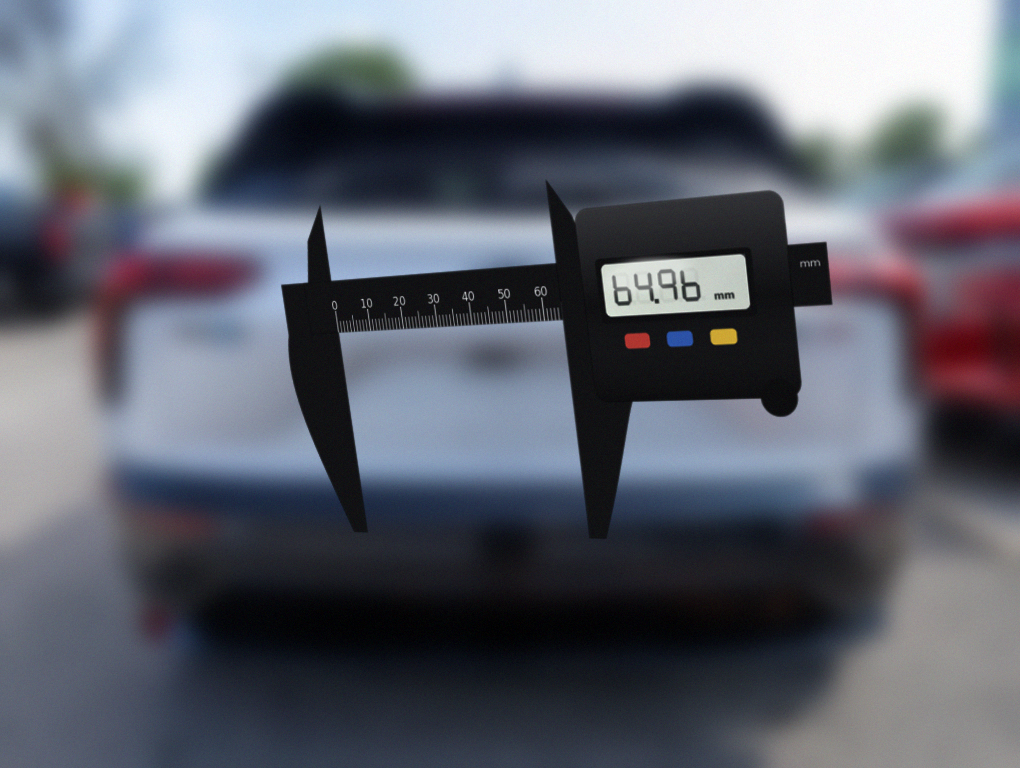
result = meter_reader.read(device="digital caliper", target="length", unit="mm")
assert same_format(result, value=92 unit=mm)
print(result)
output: value=64.96 unit=mm
